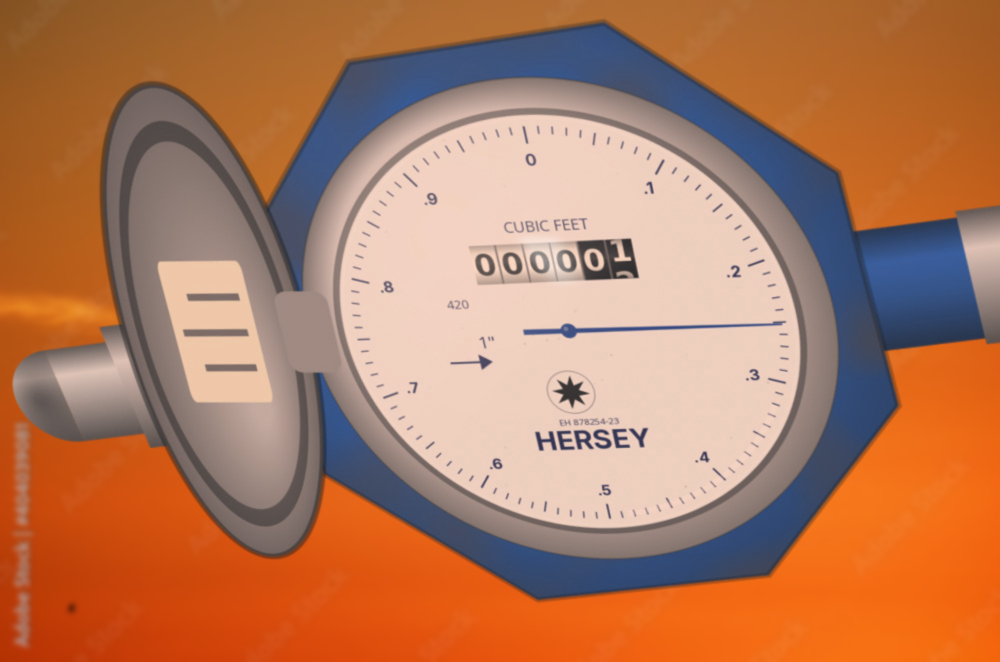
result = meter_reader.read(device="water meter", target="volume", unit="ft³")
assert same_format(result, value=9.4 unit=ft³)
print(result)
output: value=1.25 unit=ft³
